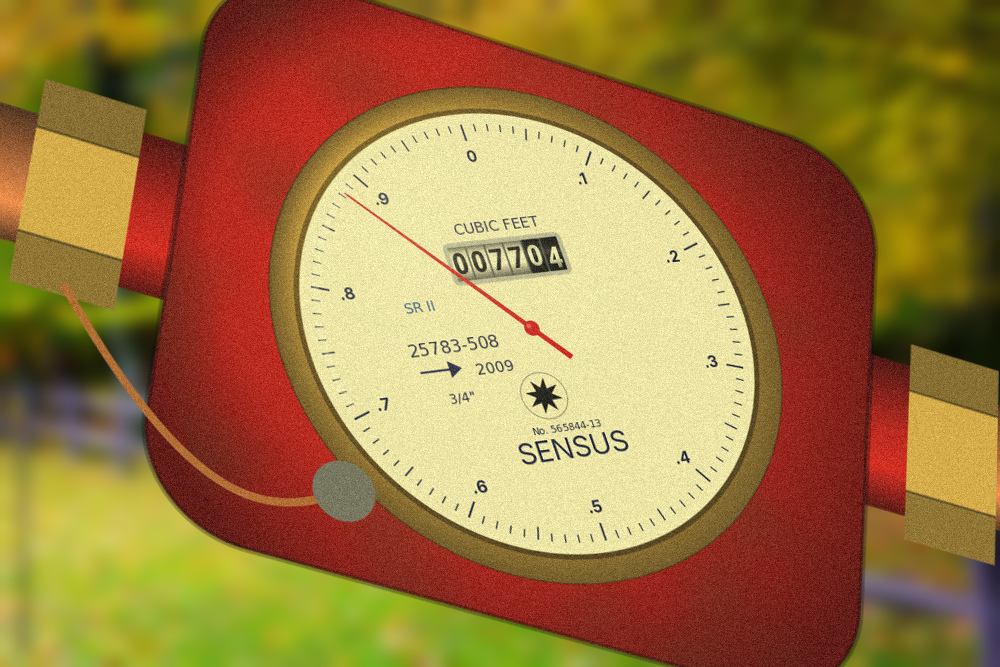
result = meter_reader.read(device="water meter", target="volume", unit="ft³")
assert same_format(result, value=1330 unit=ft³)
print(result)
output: value=7703.88 unit=ft³
